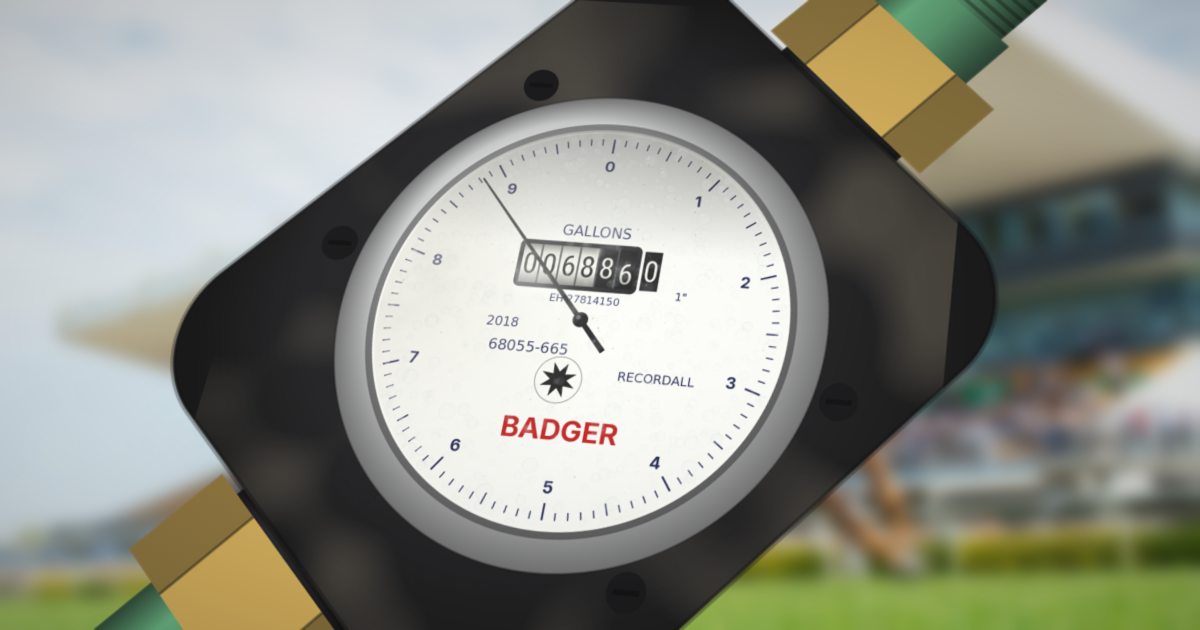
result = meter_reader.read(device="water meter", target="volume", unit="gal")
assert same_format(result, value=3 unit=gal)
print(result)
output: value=68858.8 unit=gal
